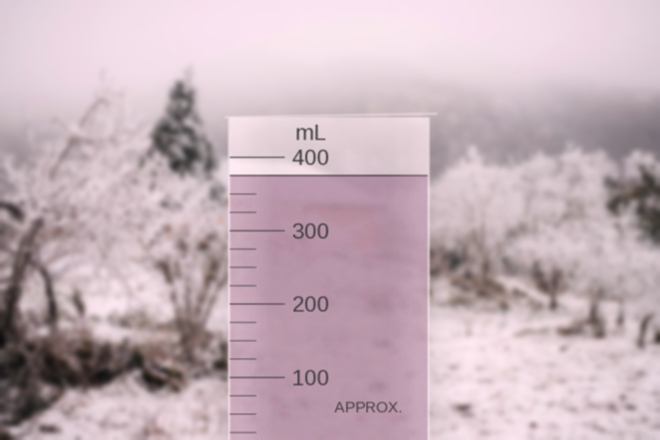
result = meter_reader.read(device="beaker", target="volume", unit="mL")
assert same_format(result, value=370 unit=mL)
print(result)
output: value=375 unit=mL
